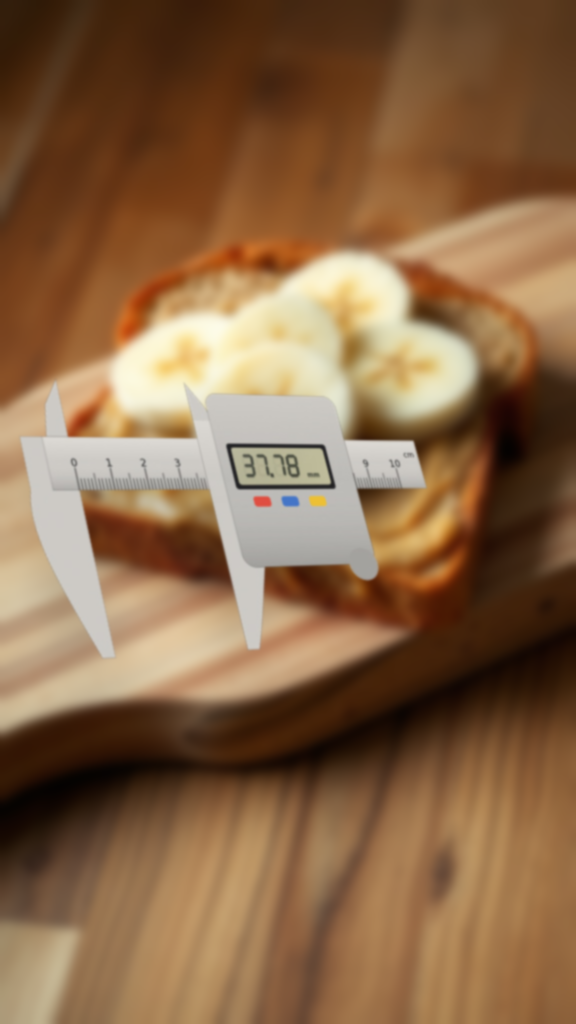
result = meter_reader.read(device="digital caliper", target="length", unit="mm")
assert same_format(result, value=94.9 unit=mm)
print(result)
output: value=37.78 unit=mm
